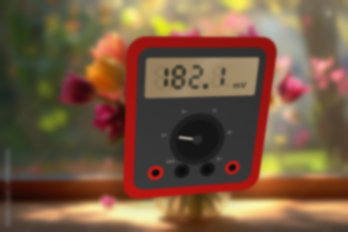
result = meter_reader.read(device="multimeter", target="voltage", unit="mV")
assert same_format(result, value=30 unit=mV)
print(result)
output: value=182.1 unit=mV
